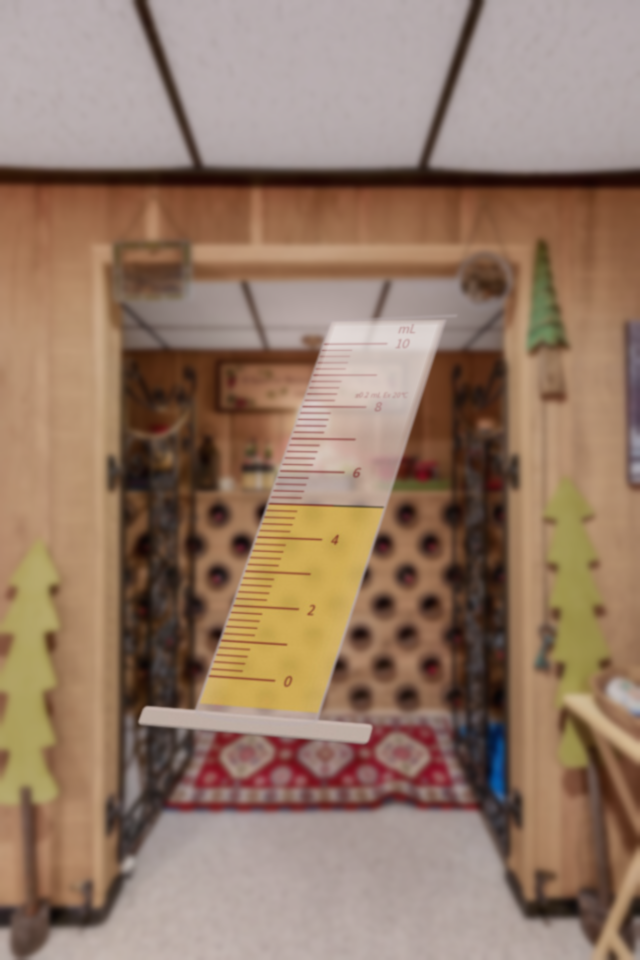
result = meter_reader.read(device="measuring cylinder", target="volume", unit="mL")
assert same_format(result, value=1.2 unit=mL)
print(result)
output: value=5 unit=mL
